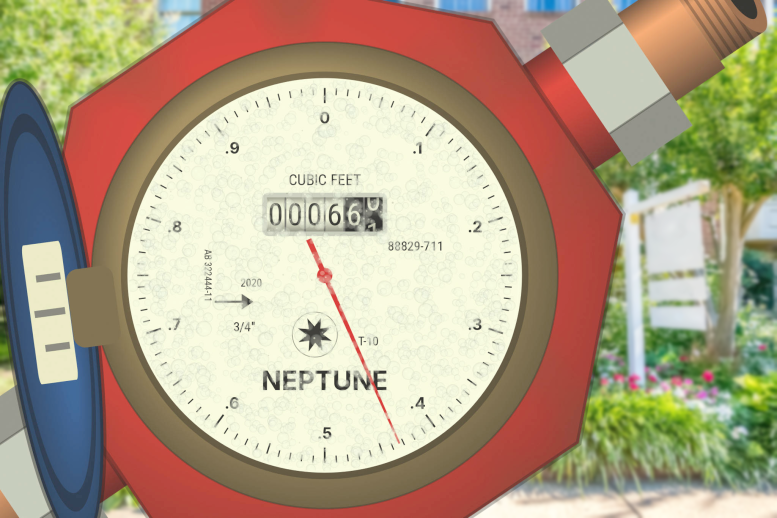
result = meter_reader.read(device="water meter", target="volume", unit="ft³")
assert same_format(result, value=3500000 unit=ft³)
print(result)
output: value=660.43 unit=ft³
